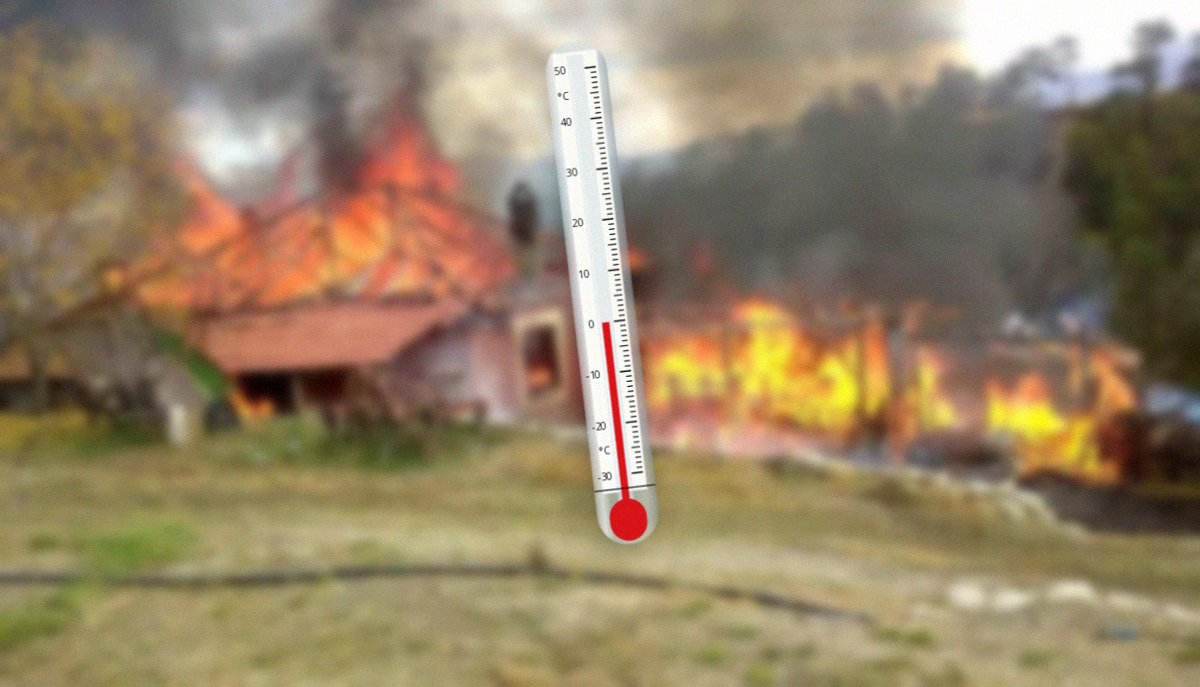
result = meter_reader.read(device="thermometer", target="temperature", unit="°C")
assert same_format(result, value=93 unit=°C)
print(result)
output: value=0 unit=°C
